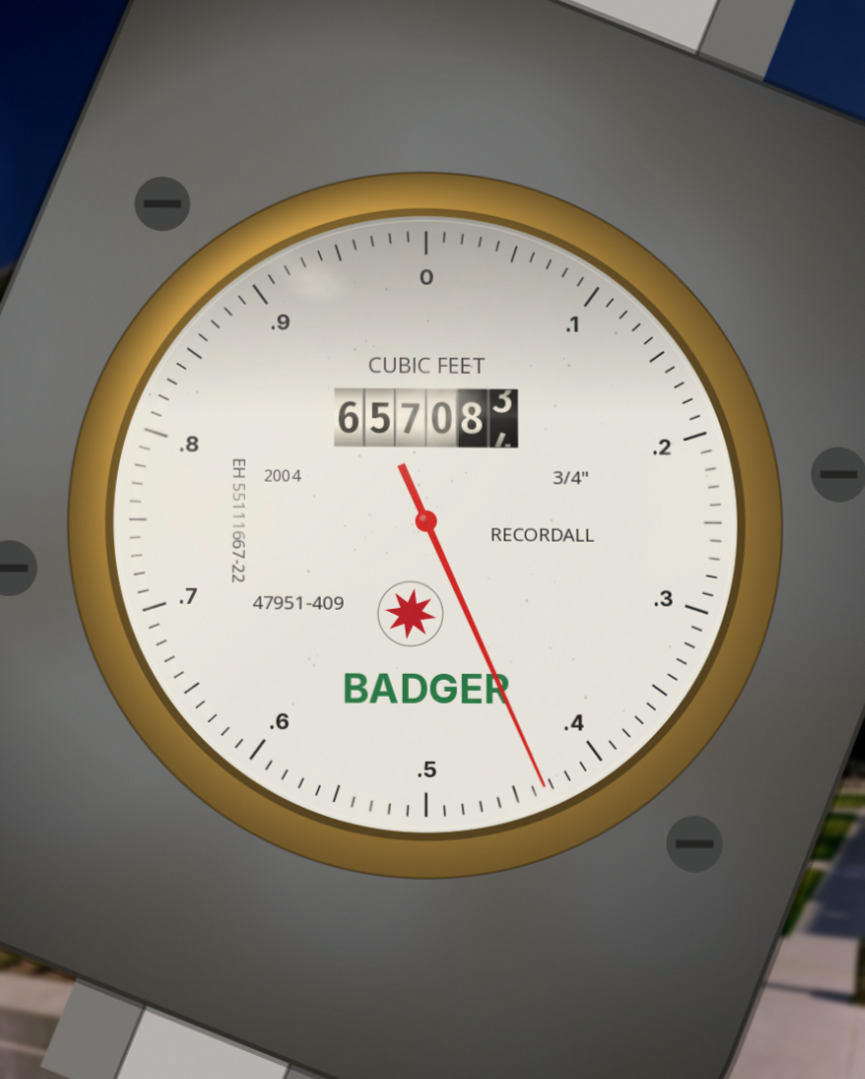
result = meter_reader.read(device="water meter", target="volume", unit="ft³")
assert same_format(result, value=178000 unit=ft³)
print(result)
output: value=657083.43 unit=ft³
